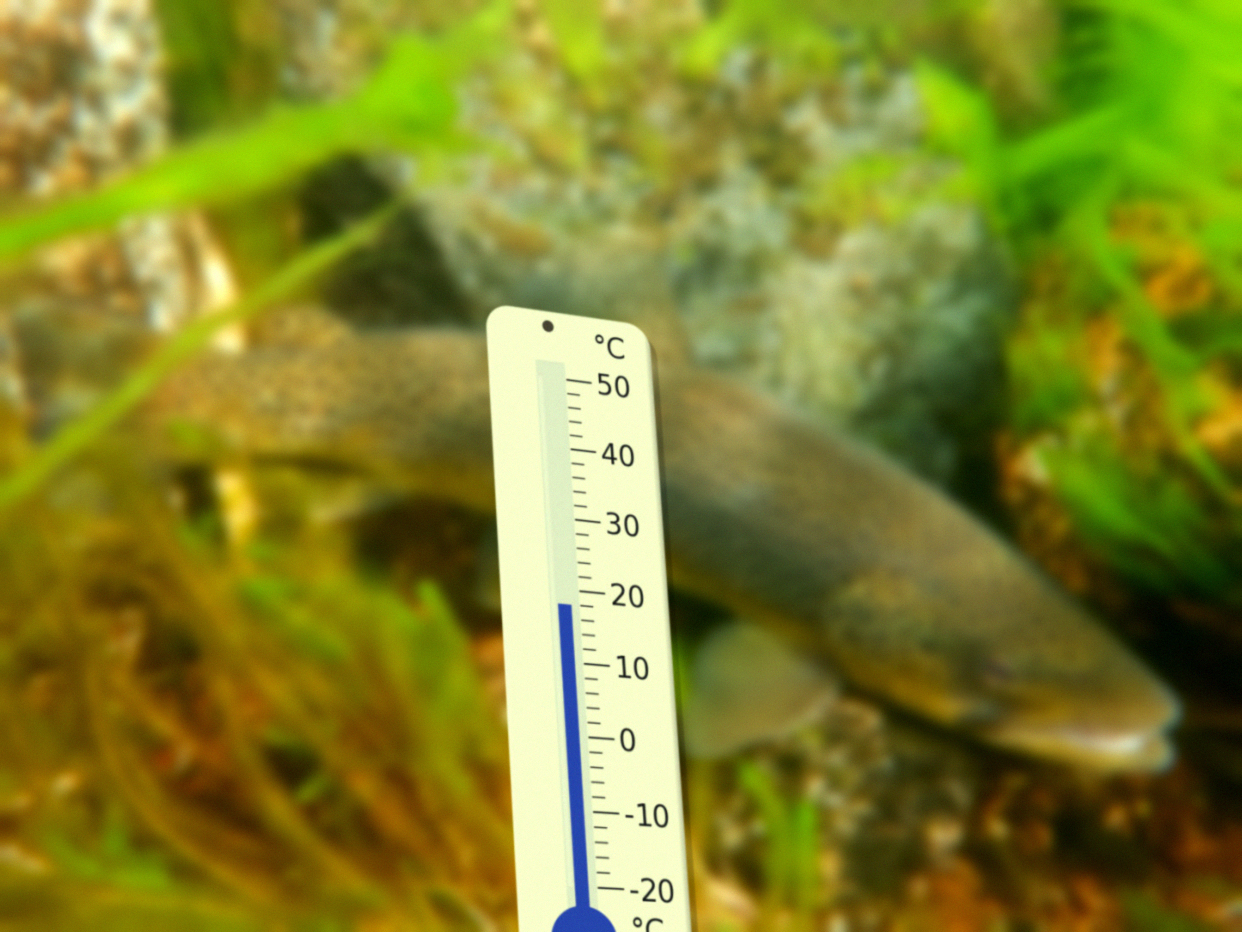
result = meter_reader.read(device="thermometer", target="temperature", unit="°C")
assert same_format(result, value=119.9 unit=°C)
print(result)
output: value=18 unit=°C
